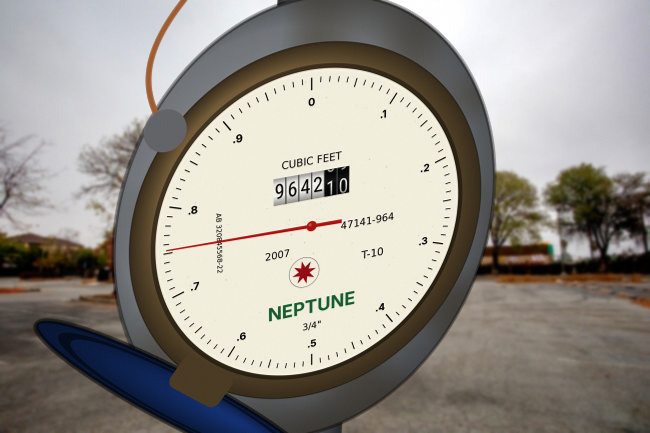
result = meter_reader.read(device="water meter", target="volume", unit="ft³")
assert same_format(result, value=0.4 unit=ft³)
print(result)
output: value=964209.75 unit=ft³
